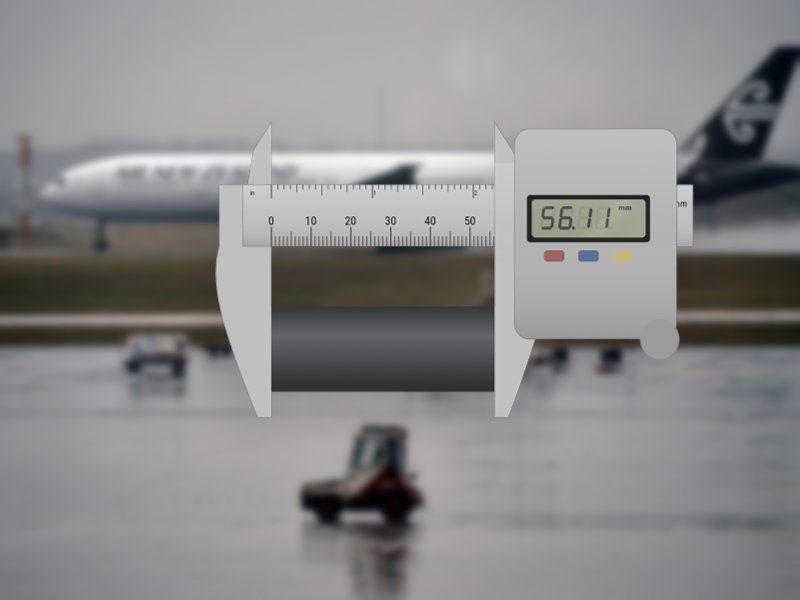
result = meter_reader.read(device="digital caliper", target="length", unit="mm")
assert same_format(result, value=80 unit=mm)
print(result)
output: value=56.11 unit=mm
